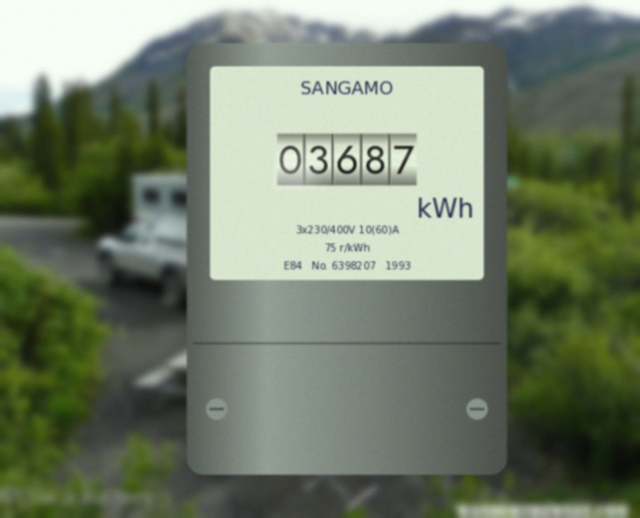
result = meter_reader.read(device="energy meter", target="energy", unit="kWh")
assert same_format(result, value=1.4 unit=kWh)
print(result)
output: value=3687 unit=kWh
